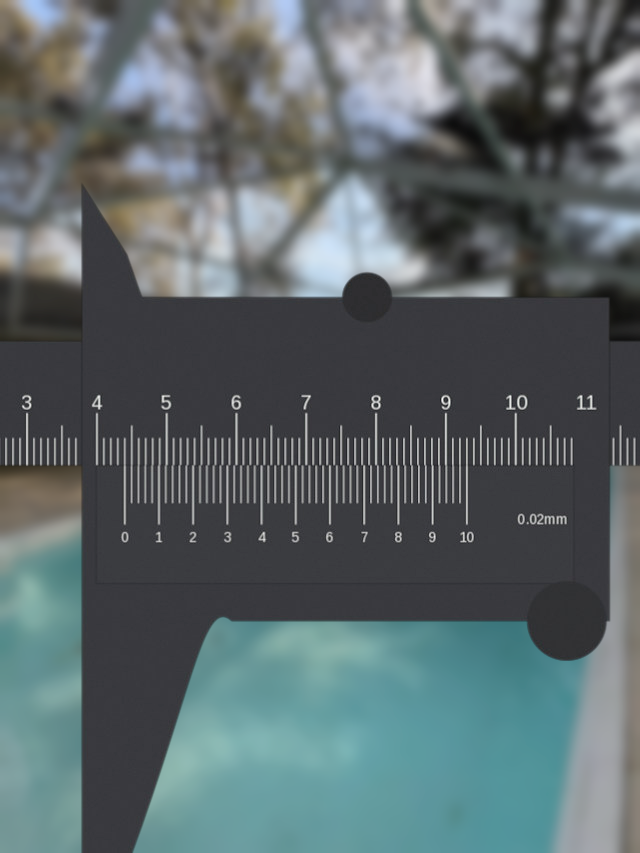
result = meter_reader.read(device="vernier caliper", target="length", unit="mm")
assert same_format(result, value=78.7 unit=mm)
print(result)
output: value=44.0 unit=mm
